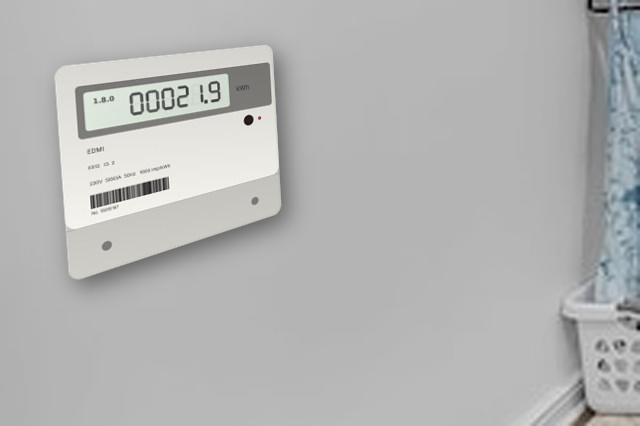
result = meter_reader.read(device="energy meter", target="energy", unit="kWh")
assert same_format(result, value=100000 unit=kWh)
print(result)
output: value=21.9 unit=kWh
